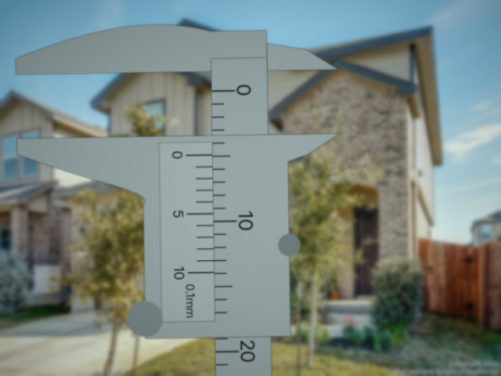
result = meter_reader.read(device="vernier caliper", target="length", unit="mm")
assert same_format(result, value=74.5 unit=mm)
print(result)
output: value=4.9 unit=mm
